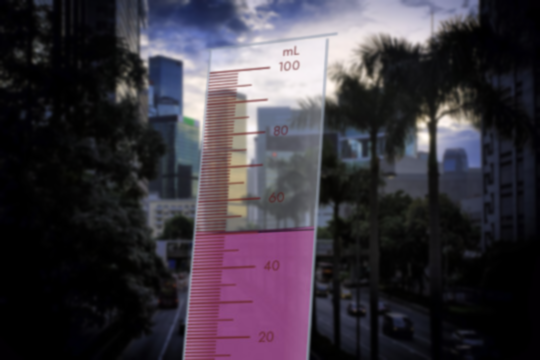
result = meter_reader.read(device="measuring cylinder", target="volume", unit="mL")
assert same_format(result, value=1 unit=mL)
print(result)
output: value=50 unit=mL
